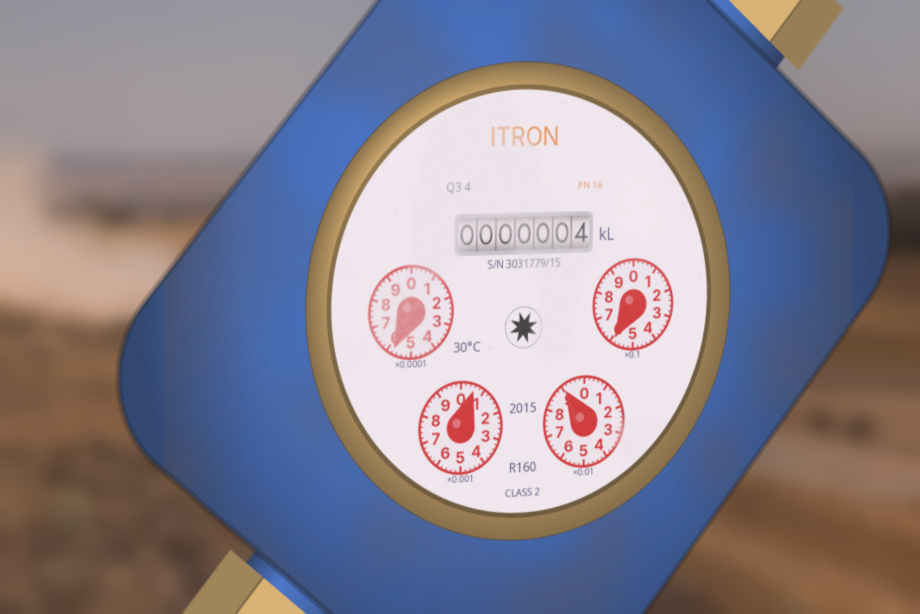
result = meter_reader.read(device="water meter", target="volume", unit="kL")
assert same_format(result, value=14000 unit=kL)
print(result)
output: value=4.5905 unit=kL
